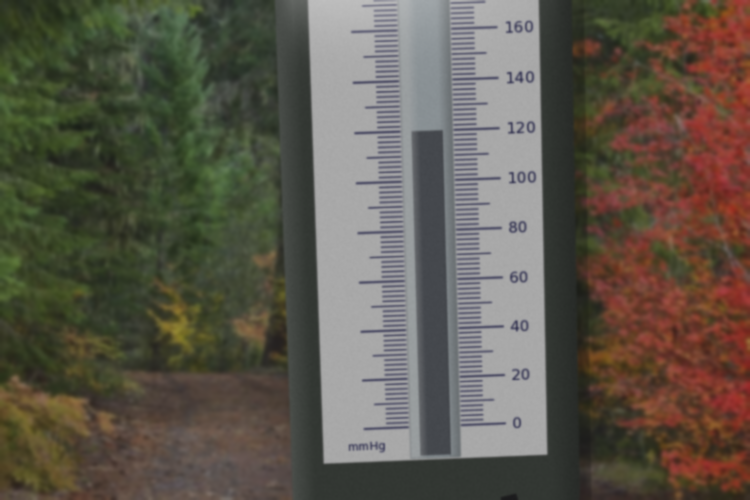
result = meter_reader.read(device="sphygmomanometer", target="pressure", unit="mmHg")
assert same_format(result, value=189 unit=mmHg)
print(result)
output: value=120 unit=mmHg
